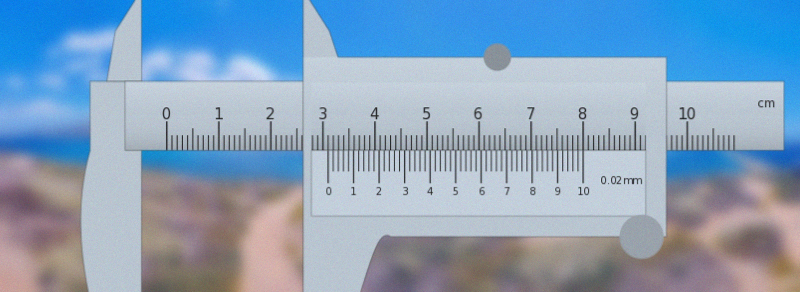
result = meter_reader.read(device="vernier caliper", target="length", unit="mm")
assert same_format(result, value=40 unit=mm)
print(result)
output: value=31.0 unit=mm
